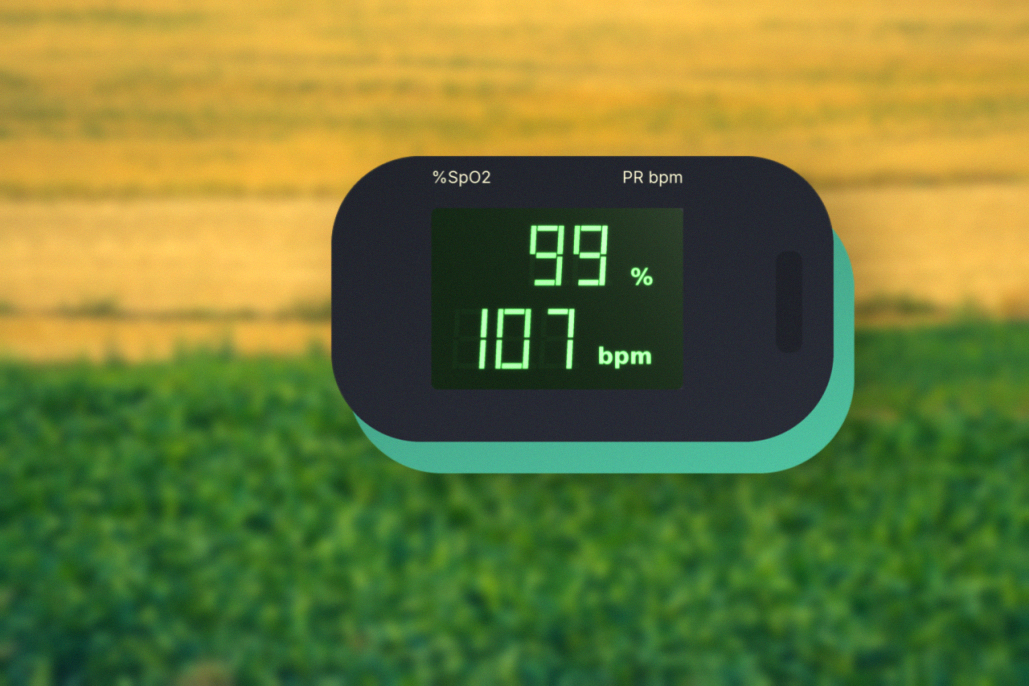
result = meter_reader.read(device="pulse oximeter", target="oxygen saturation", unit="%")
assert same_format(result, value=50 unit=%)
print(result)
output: value=99 unit=%
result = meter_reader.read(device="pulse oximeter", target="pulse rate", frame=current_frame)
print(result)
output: value=107 unit=bpm
